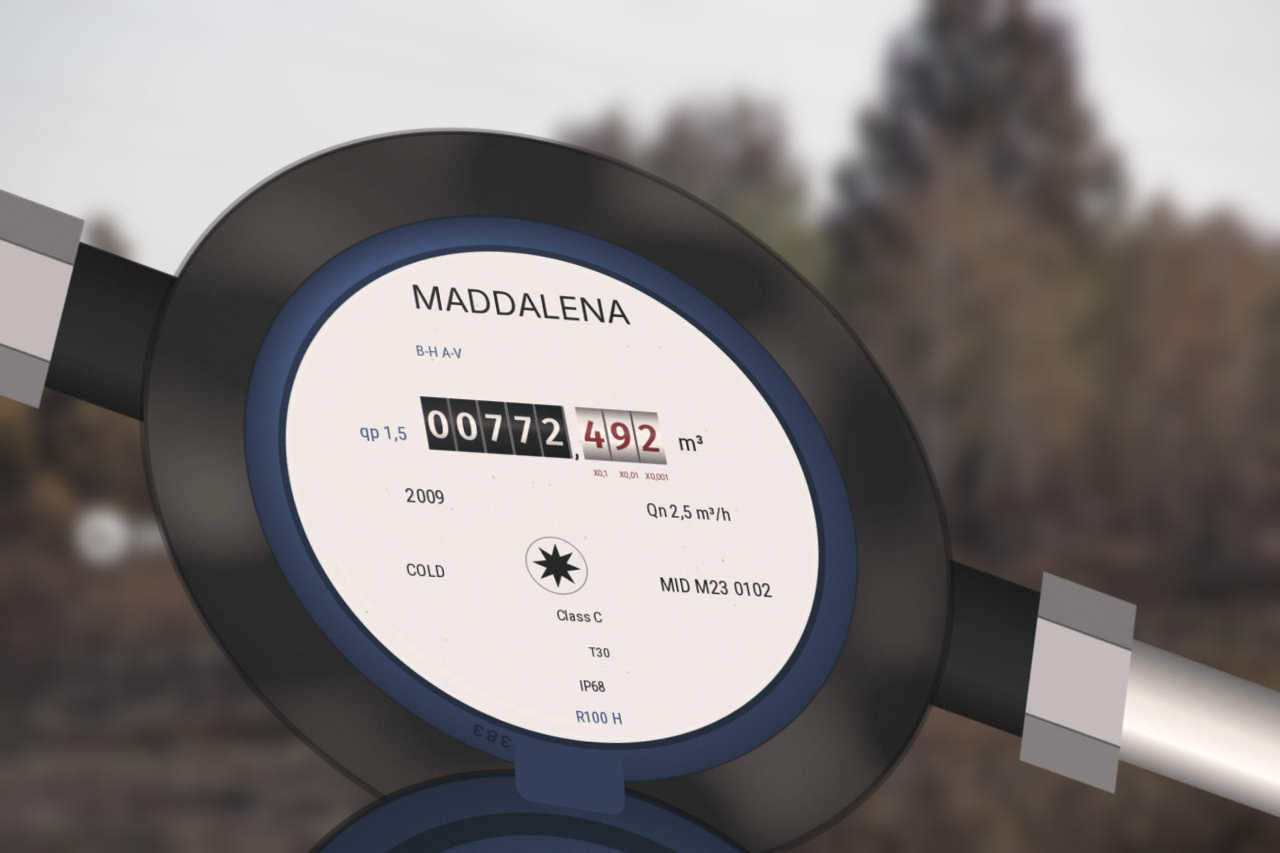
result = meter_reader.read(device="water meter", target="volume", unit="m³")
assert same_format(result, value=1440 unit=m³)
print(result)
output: value=772.492 unit=m³
